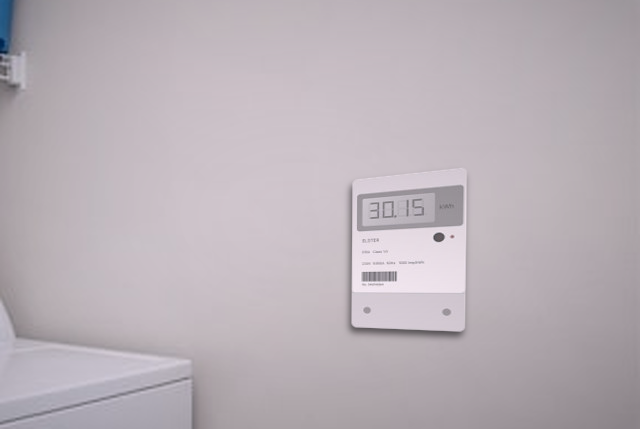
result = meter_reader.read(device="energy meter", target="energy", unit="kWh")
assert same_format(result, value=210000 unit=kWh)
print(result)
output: value=30.15 unit=kWh
